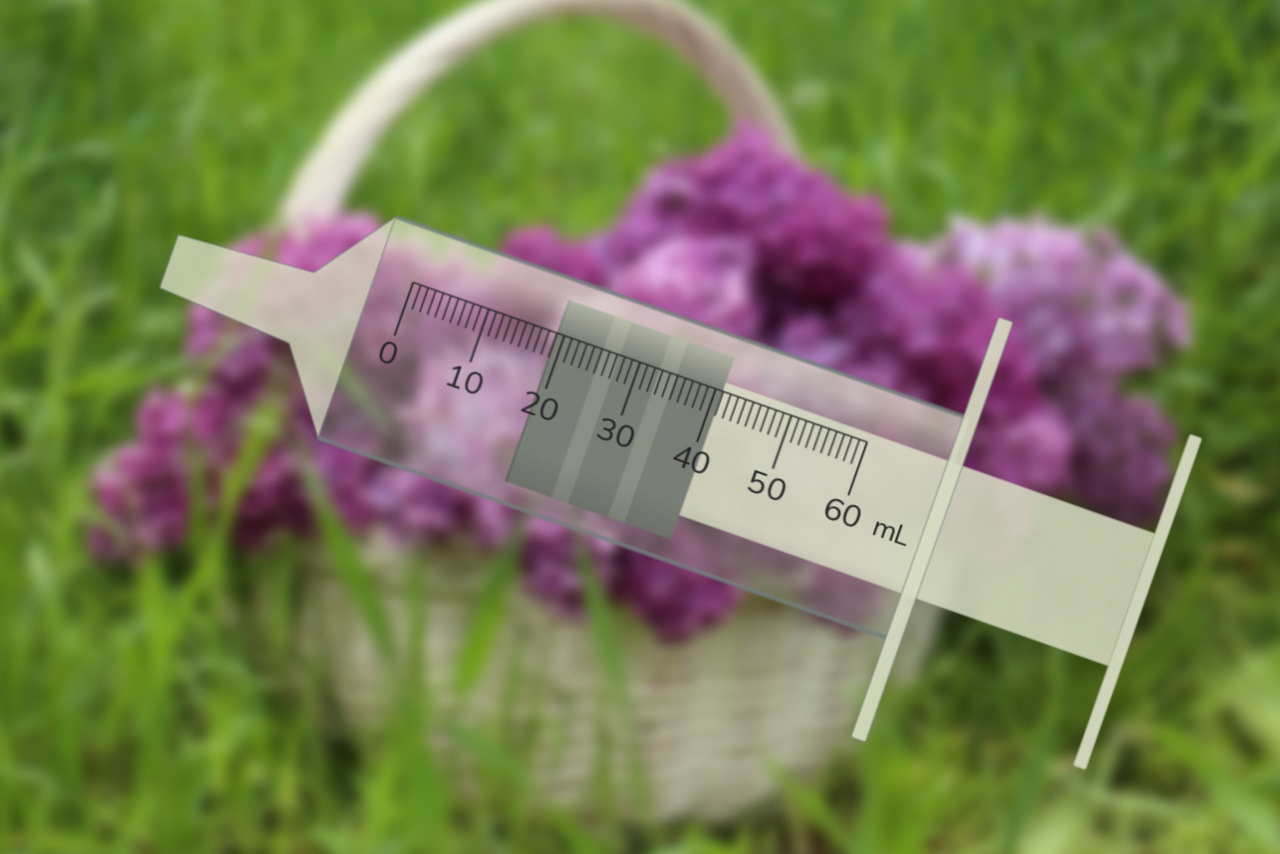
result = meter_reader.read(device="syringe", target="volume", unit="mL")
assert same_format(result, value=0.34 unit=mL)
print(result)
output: value=19 unit=mL
